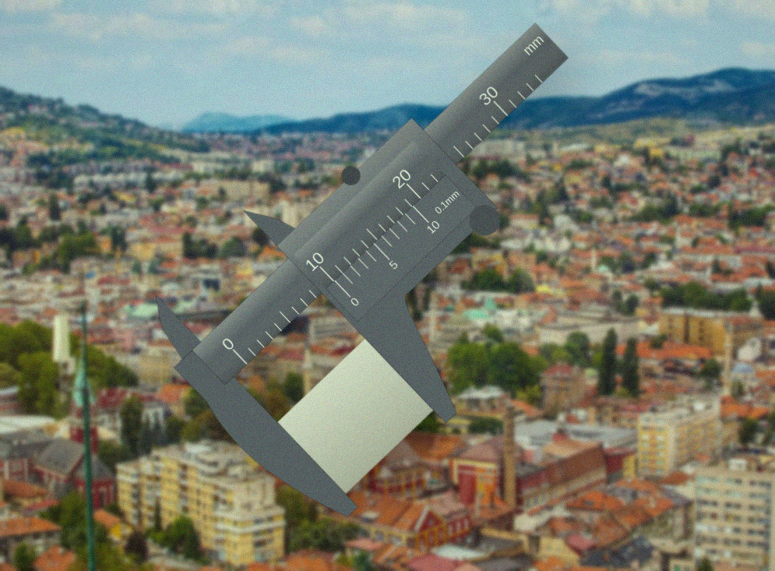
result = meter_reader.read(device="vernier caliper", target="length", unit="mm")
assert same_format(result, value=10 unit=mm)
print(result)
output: value=10.1 unit=mm
